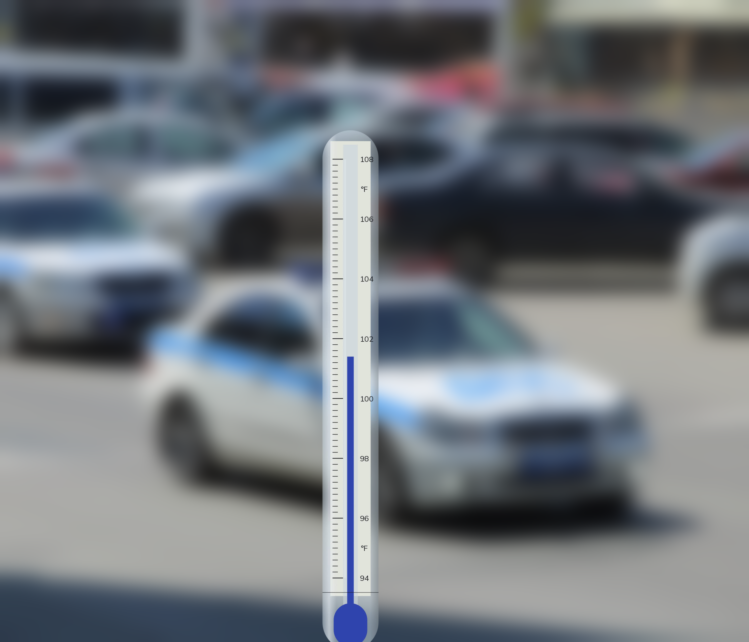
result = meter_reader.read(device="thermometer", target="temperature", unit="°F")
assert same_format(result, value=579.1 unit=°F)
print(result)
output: value=101.4 unit=°F
